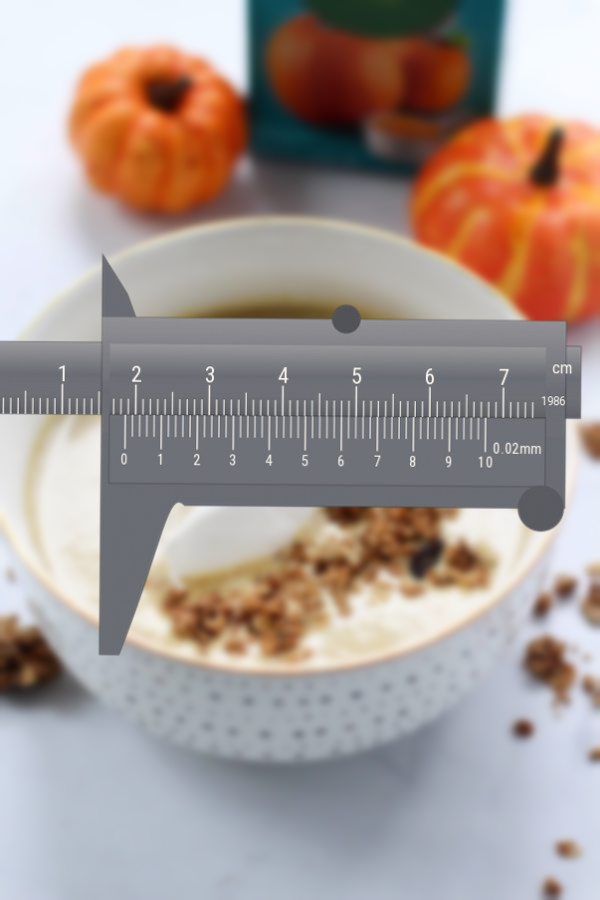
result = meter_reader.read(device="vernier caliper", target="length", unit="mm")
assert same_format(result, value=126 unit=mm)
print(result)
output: value=18.6 unit=mm
